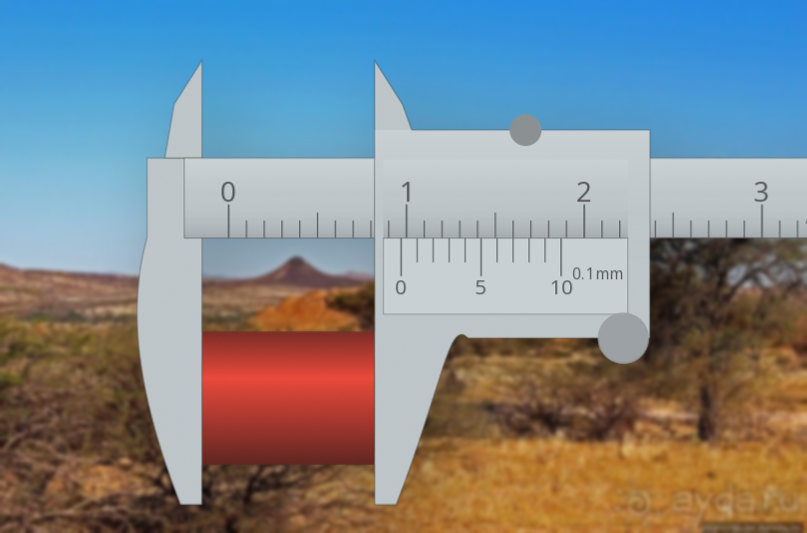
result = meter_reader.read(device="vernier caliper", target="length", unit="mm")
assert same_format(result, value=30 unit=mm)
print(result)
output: value=9.7 unit=mm
